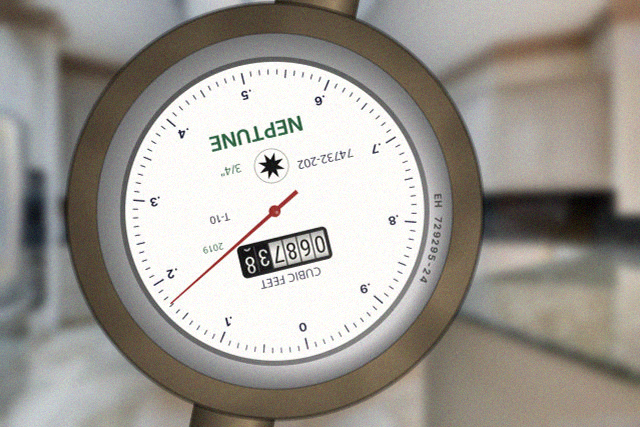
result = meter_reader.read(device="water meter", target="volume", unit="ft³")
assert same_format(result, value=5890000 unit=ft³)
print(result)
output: value=68738.17 unit=ft³
